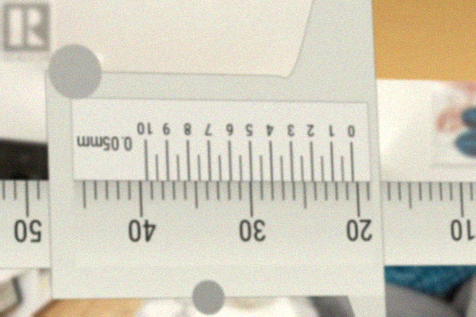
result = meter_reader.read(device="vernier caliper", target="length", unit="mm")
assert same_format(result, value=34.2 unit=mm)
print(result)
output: value=20.4 unit=mm
